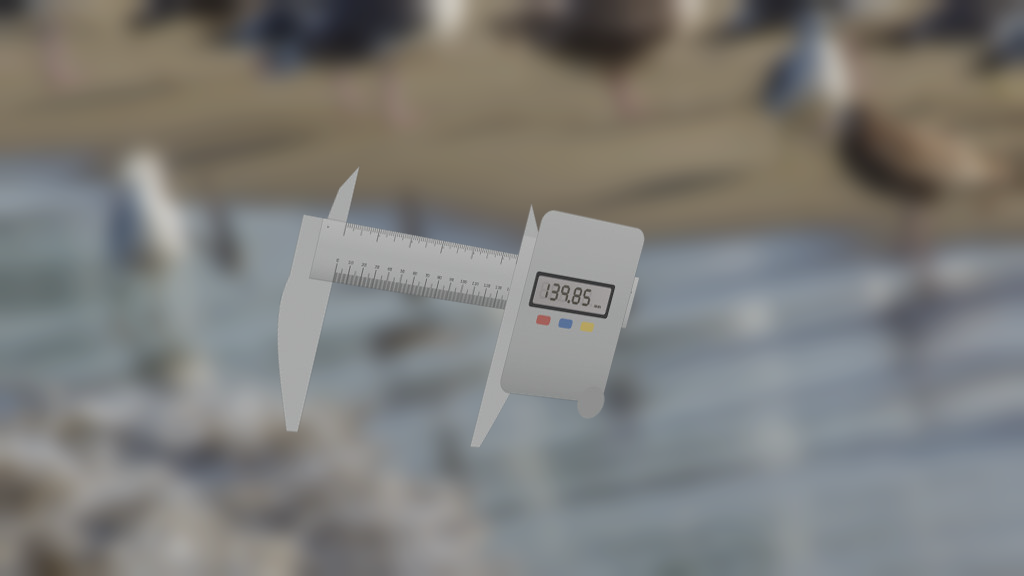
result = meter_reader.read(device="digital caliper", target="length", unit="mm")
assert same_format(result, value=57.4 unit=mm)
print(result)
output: value=139.85 unit=mm
